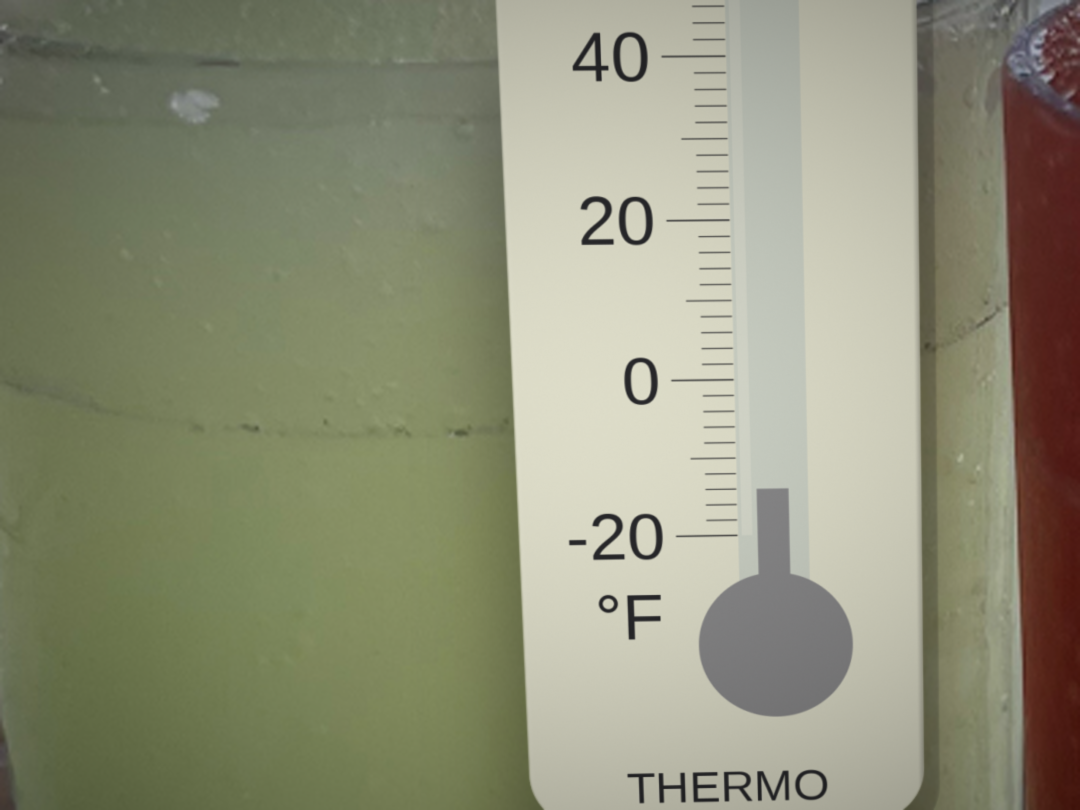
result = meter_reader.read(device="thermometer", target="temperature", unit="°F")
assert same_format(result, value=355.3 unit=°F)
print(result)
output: value=-14 unit=°F
